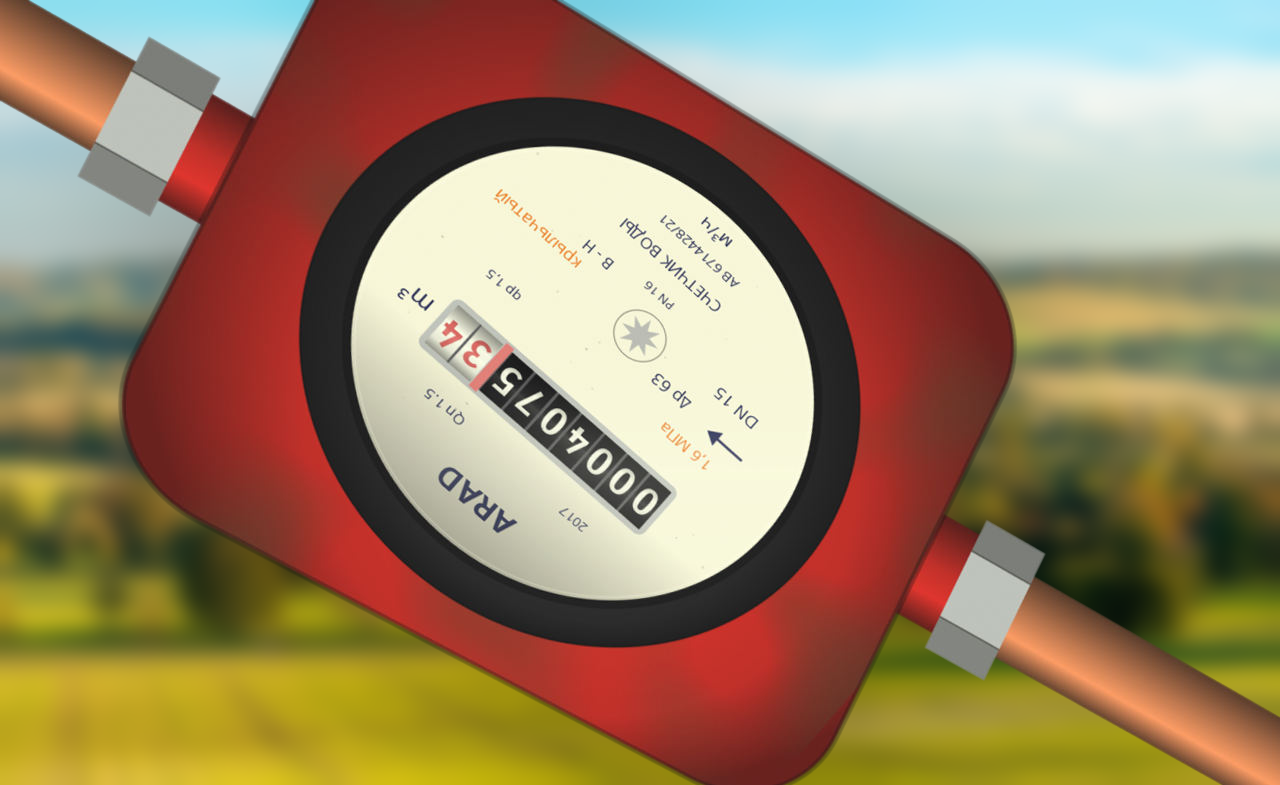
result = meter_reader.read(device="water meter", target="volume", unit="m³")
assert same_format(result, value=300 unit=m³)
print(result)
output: value=4075.34 unit=m³
